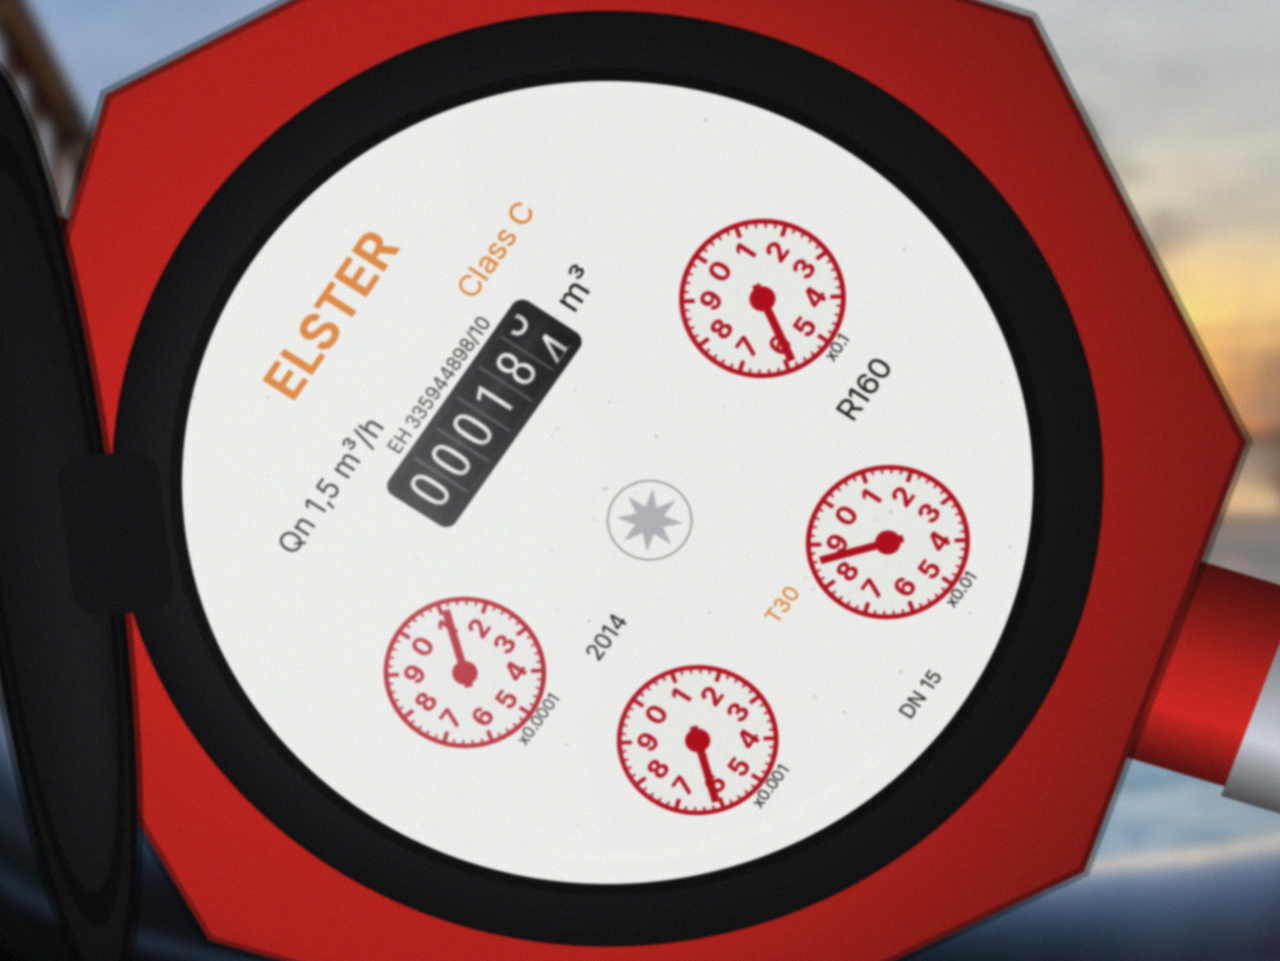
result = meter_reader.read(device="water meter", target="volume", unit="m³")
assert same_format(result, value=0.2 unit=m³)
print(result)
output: value=183.5861 unit=m³
